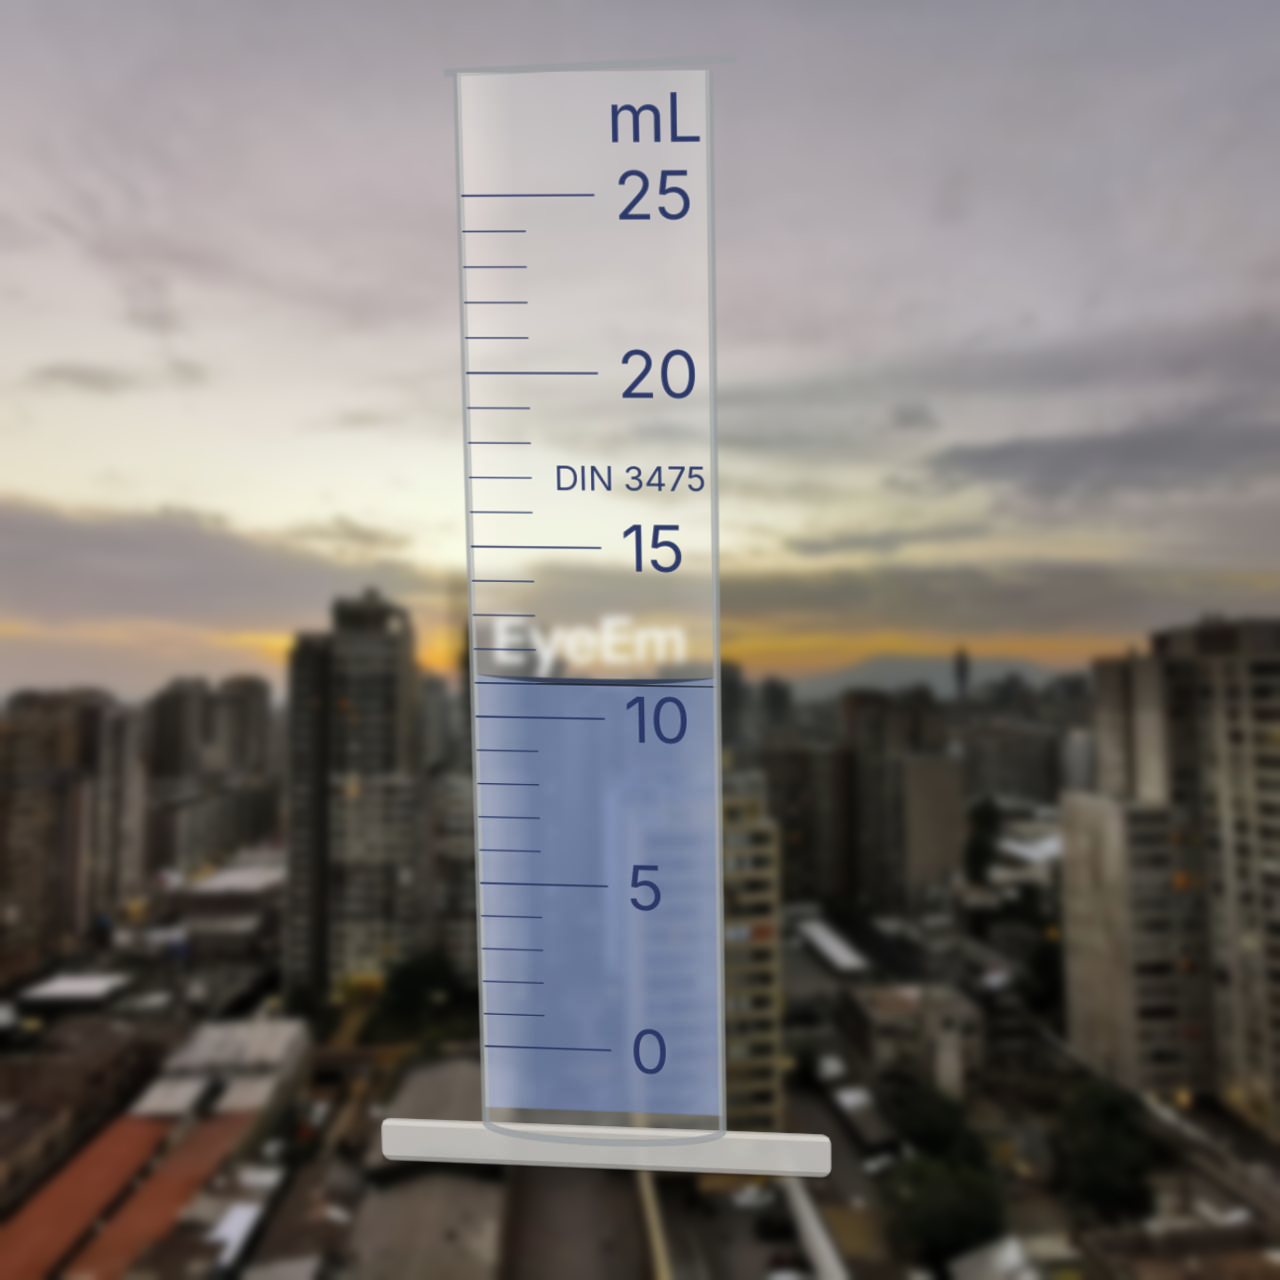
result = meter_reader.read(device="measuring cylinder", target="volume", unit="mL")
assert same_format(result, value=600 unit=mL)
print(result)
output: value=11 unit=mL
